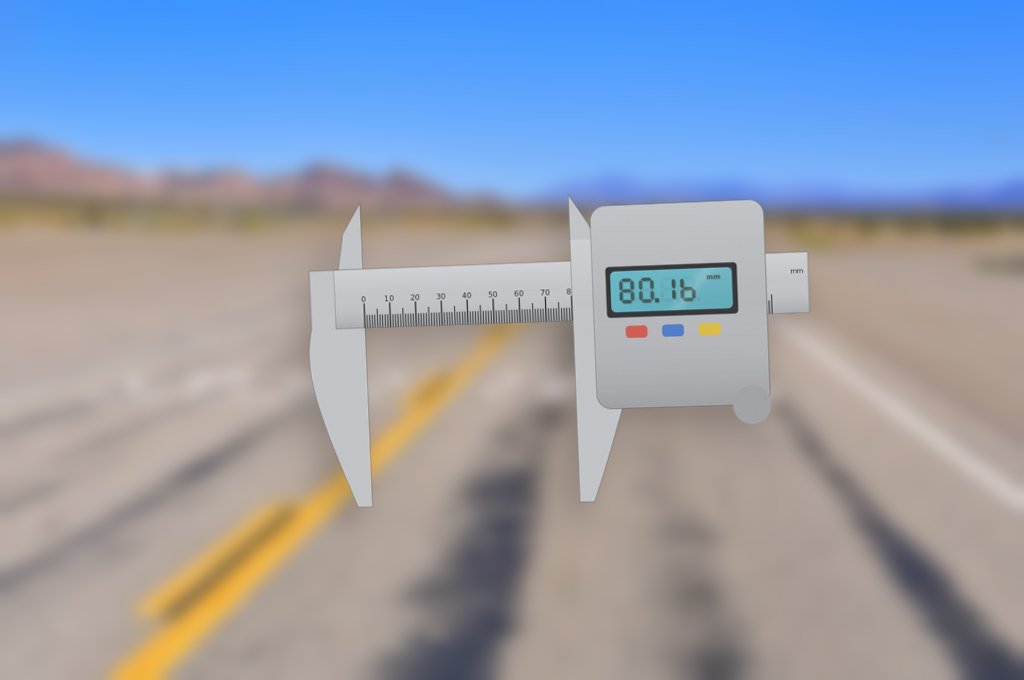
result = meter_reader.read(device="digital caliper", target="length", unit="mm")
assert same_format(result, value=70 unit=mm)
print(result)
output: value=80.16 unit=mm
